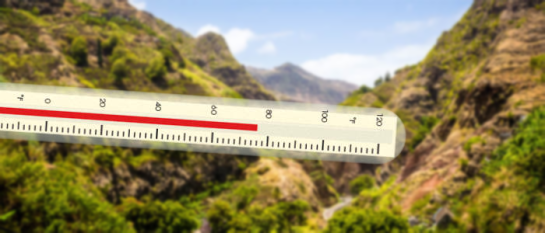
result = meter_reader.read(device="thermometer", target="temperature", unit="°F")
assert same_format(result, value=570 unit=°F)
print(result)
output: value=76 unit=°F
